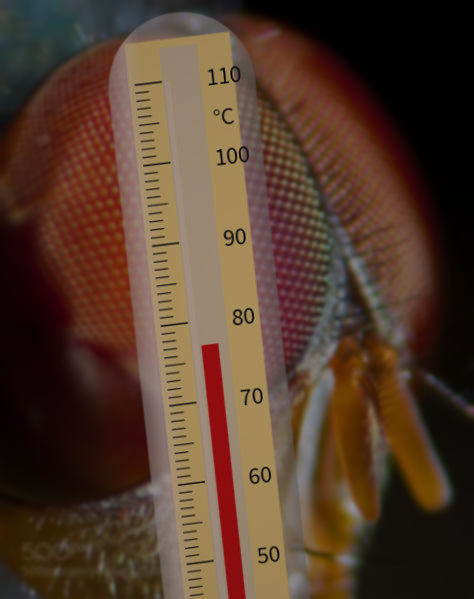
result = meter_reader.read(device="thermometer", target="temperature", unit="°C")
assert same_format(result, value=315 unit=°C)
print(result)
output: value=77 unit=°C
